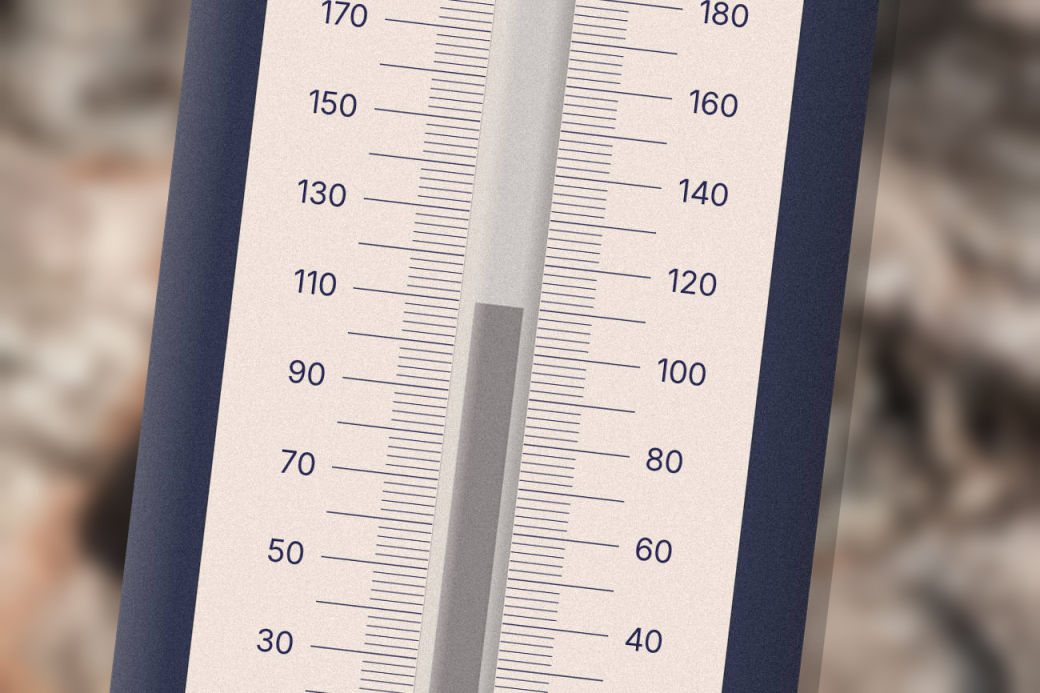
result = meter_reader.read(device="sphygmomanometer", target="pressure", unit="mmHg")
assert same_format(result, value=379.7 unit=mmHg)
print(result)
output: value=110 unit=mmHg
